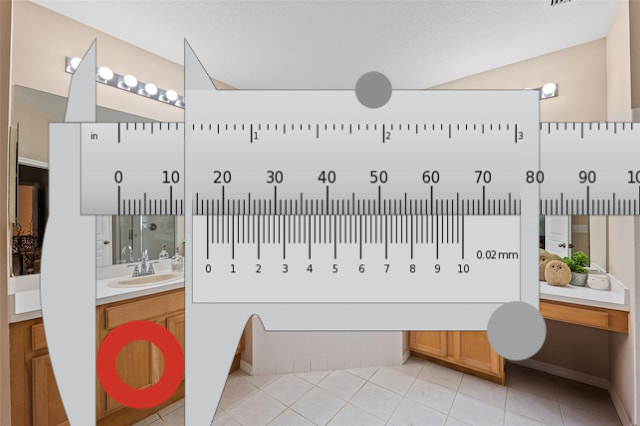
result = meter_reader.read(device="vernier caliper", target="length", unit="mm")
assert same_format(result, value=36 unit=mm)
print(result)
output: value=17.0 unit=mm
